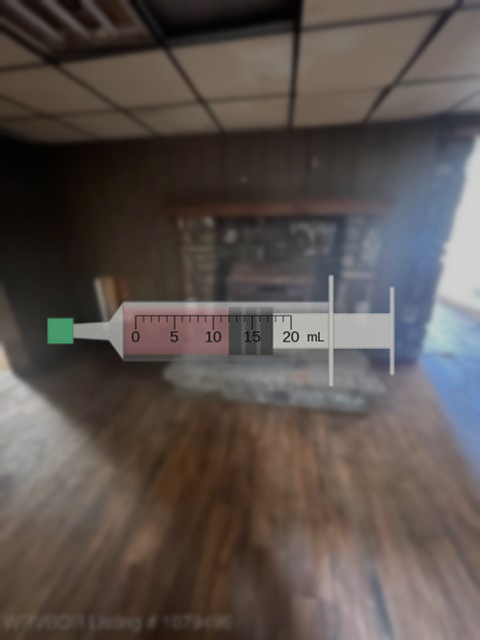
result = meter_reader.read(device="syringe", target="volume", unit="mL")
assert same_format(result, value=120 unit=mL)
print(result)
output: value=12 unit=mL
